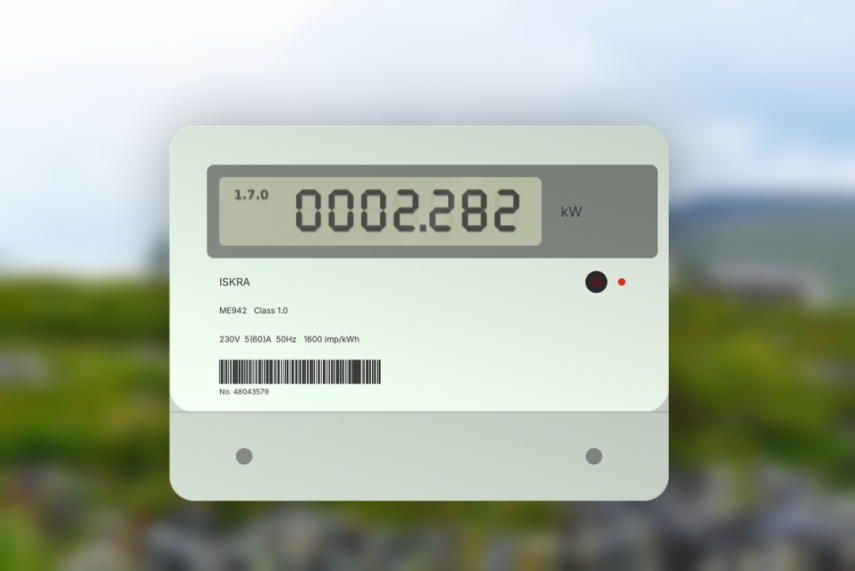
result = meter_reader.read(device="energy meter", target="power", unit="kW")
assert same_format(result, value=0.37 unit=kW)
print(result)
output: value=2.282 unit=kW
